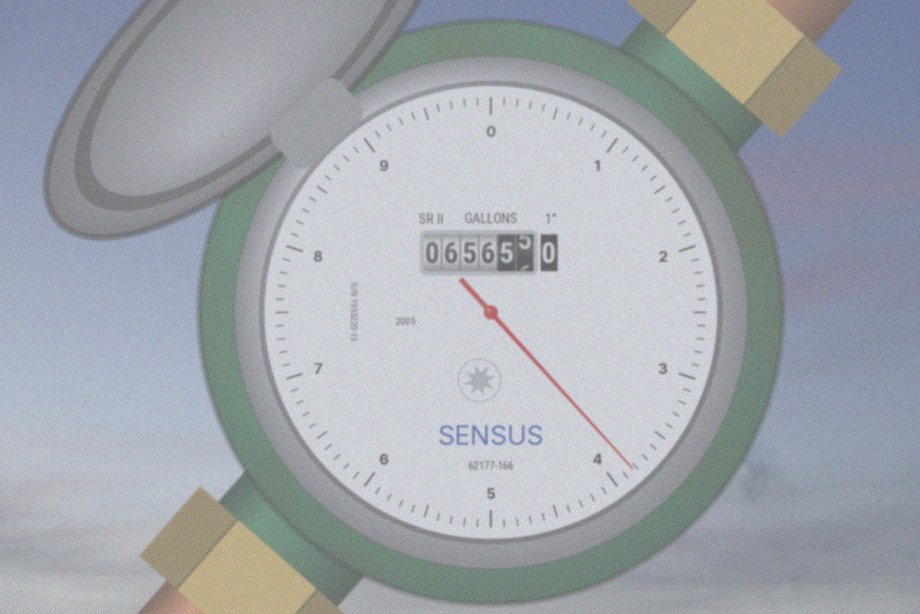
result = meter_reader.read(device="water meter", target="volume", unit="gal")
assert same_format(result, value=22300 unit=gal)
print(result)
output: value=656553.8 unit=gal
